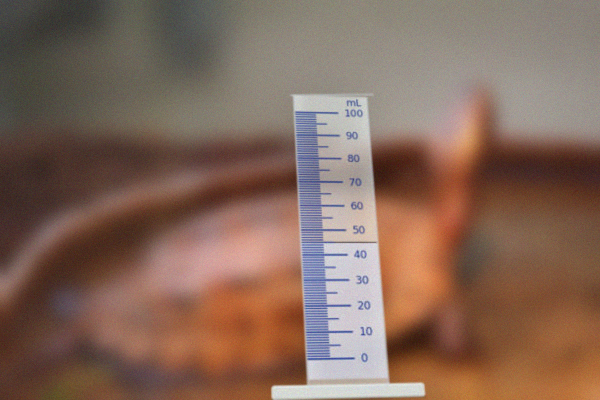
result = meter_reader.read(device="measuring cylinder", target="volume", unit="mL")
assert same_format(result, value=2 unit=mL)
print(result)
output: value=45 unit=mL
